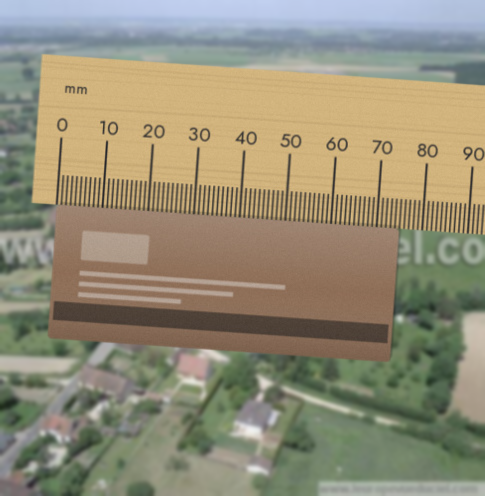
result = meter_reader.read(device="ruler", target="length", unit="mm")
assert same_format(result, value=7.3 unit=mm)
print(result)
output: value=75 unit=mm
